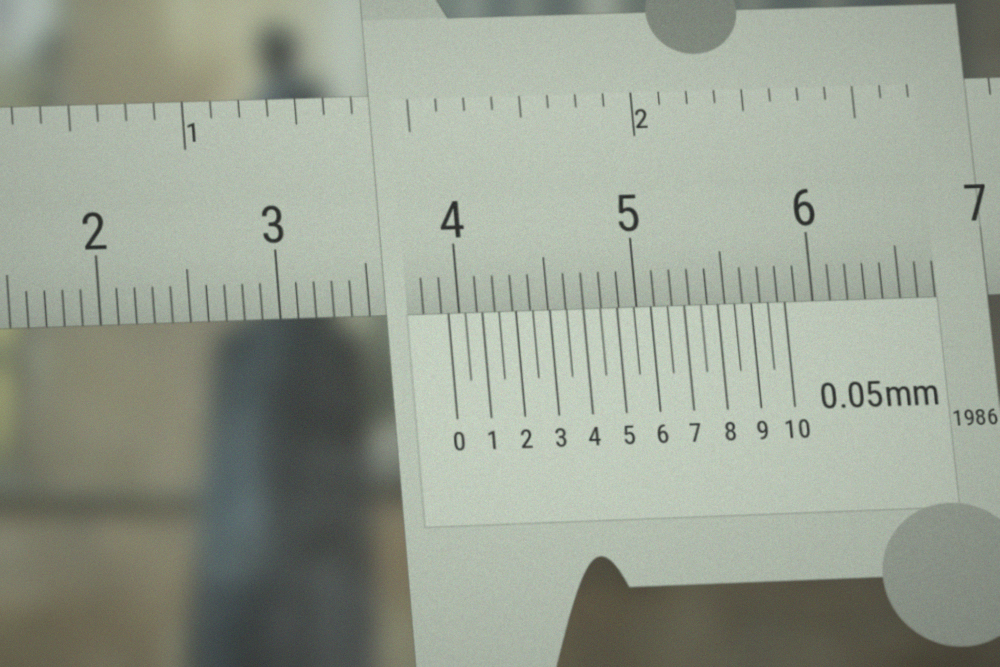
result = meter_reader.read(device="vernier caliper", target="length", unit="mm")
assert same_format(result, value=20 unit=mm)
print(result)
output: value=39.4 unit=mm
